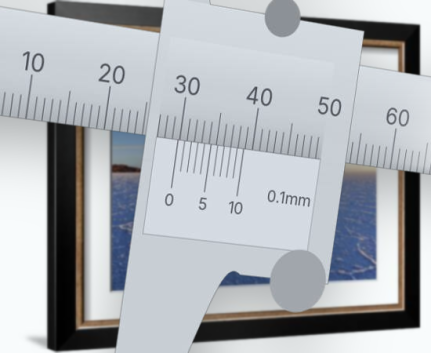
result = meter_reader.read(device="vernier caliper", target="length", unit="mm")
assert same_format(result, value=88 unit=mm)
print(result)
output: value=29.8 unit=mm
